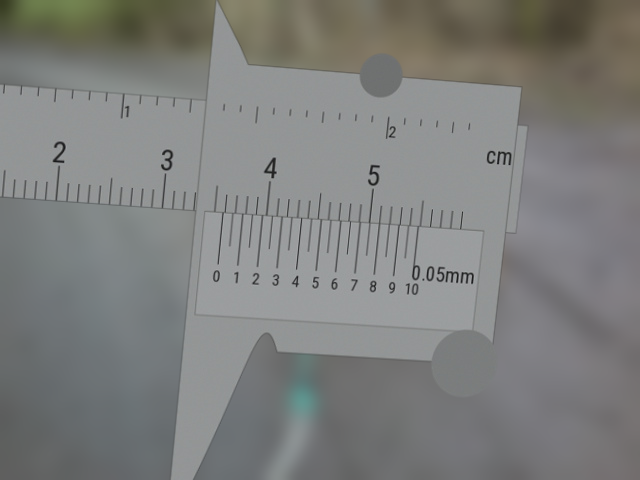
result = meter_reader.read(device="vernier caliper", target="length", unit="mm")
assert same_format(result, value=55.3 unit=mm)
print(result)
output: value=35.8 unit=mm
